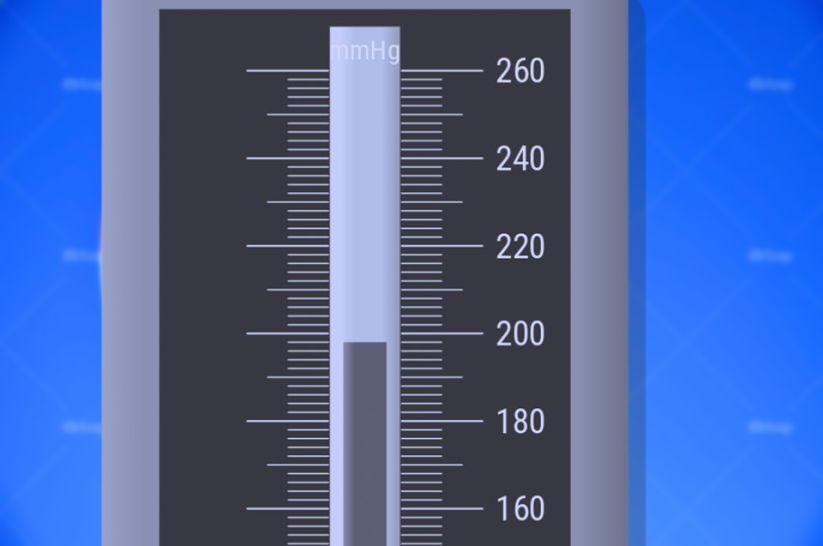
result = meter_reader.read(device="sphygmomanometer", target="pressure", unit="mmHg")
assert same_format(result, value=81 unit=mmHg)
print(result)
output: value=198 unit=mmHg
